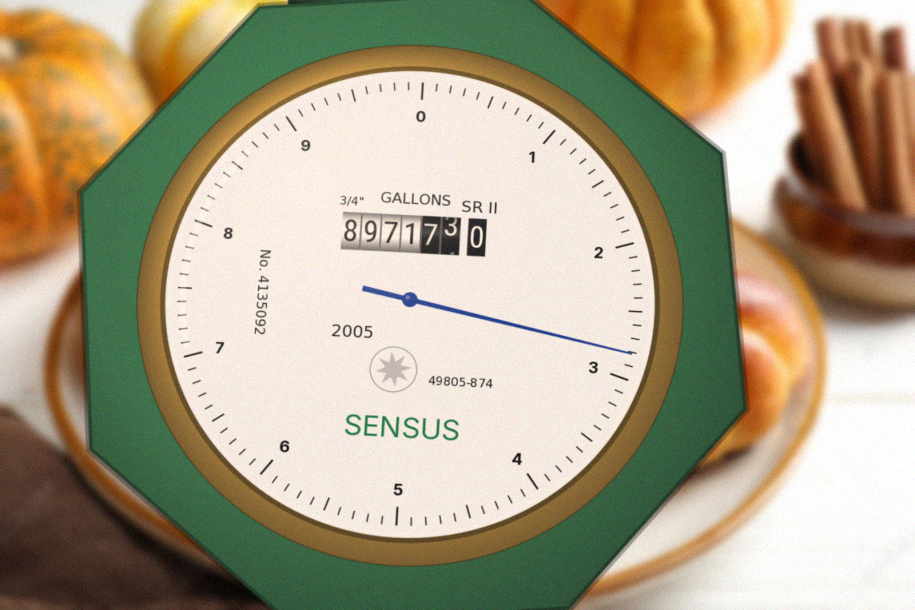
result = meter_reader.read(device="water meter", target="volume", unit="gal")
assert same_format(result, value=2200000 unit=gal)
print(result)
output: value=8971732.8 unit=gal
